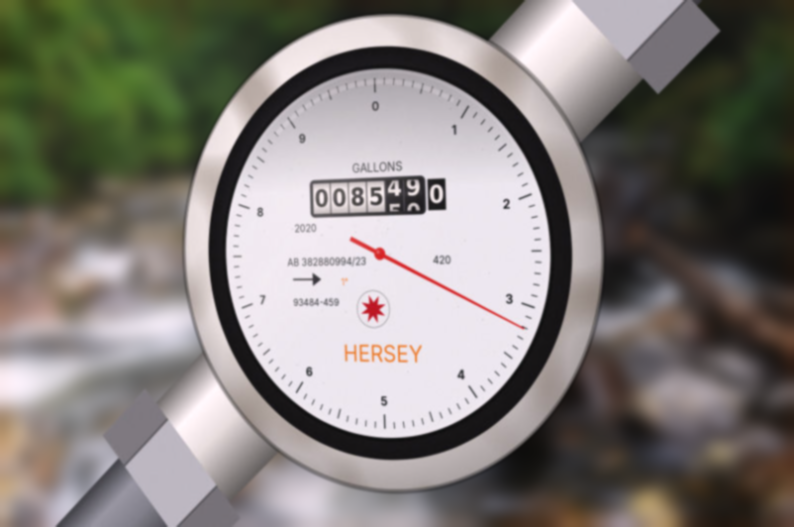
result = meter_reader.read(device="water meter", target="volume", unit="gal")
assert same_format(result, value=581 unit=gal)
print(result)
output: value=85493.2 unit=gal
